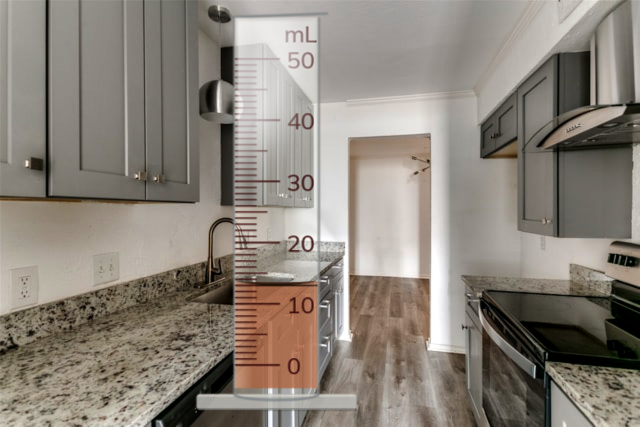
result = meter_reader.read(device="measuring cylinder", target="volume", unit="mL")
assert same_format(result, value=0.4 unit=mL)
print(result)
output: value=13 unit=mL
